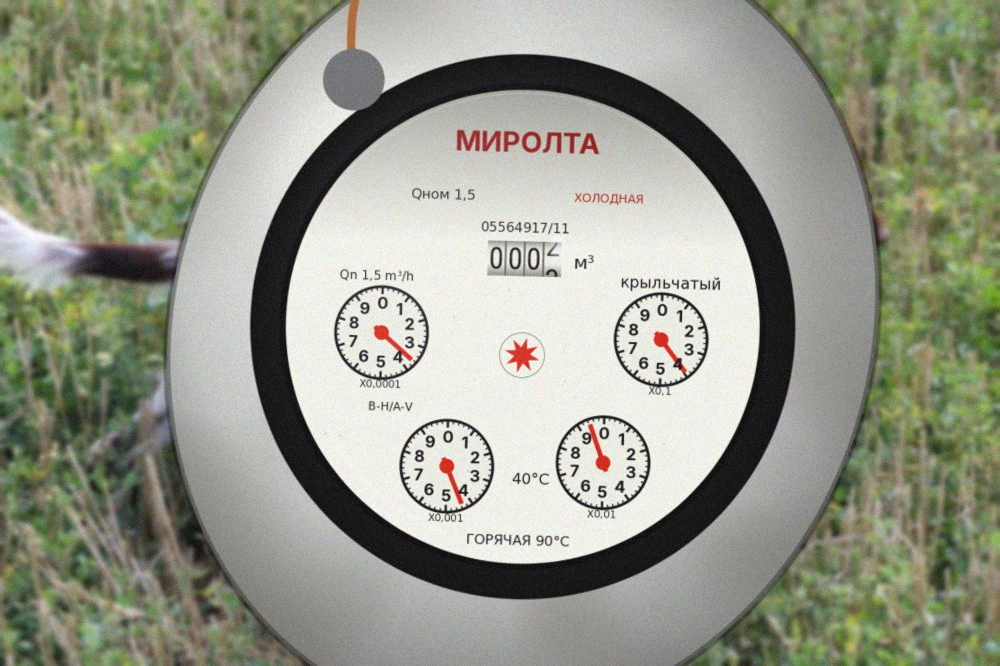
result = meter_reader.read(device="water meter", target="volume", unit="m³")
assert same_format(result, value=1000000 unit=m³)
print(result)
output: value=2.3943 unit=m³
